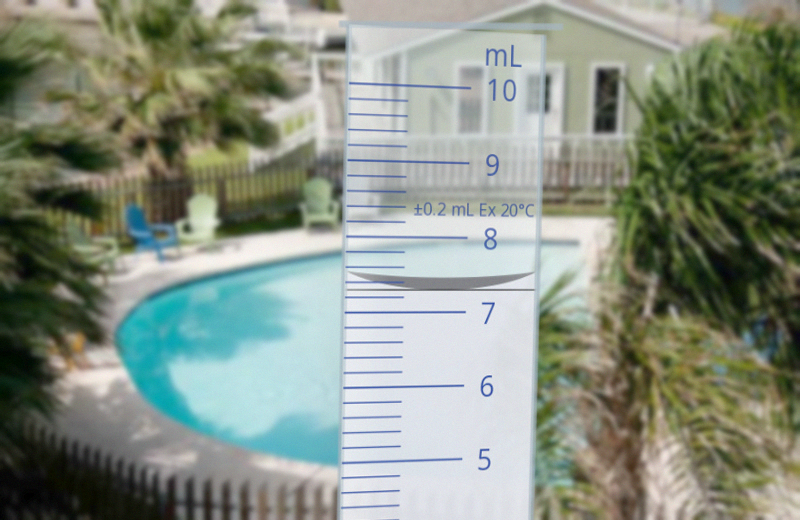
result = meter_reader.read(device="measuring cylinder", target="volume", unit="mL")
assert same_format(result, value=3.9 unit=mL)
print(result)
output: value=7.3 unit=mL
